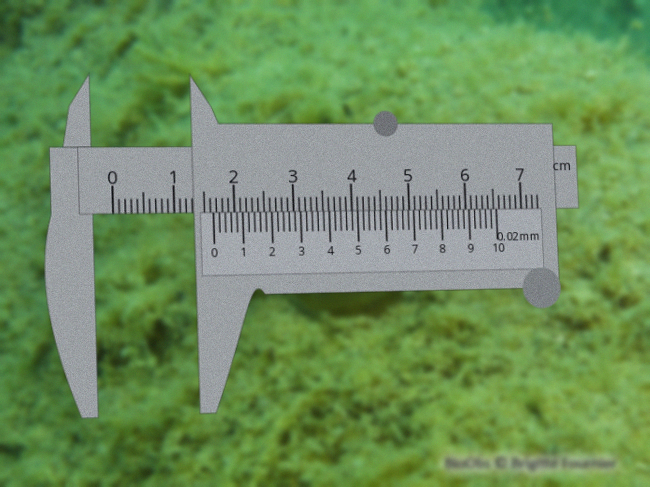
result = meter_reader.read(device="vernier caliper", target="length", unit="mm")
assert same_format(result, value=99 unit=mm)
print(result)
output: value=16.5 unit=mm
